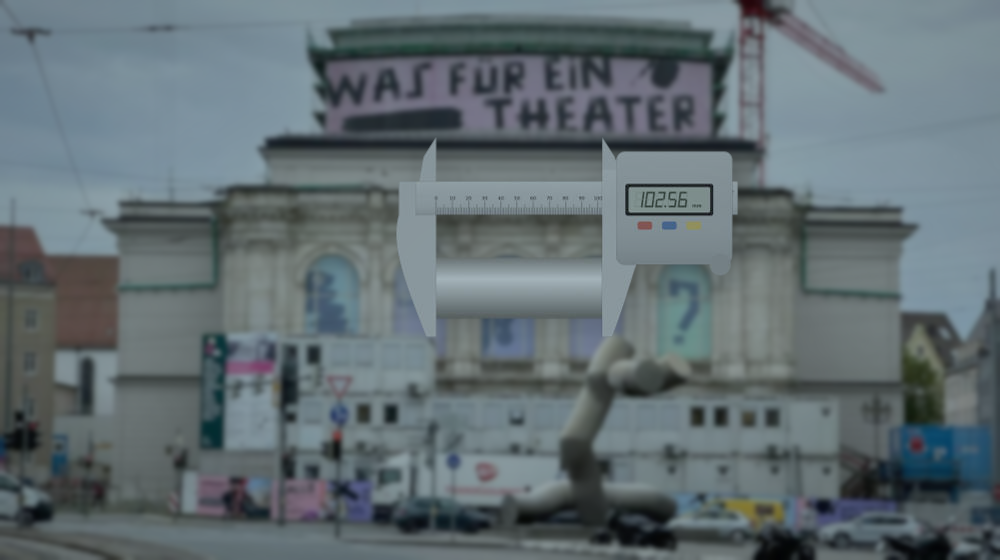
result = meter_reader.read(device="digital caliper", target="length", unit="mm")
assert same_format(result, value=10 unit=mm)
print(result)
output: value=102.56 unit=mm
